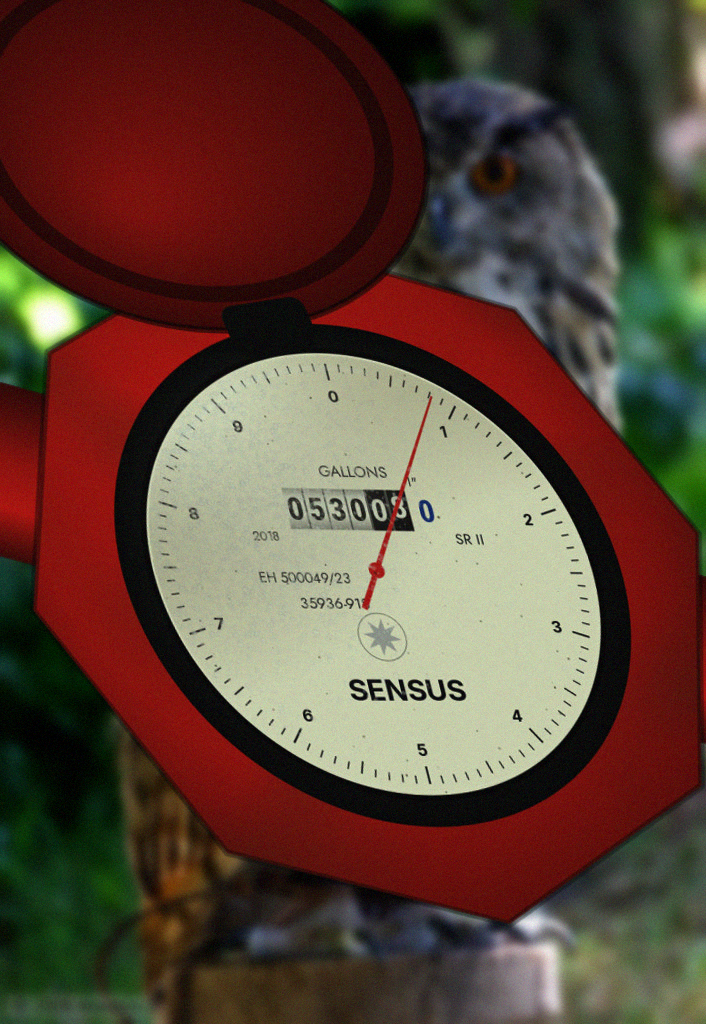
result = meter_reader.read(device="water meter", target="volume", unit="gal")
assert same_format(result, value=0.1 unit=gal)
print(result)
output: value=530080.8 unit=gal
